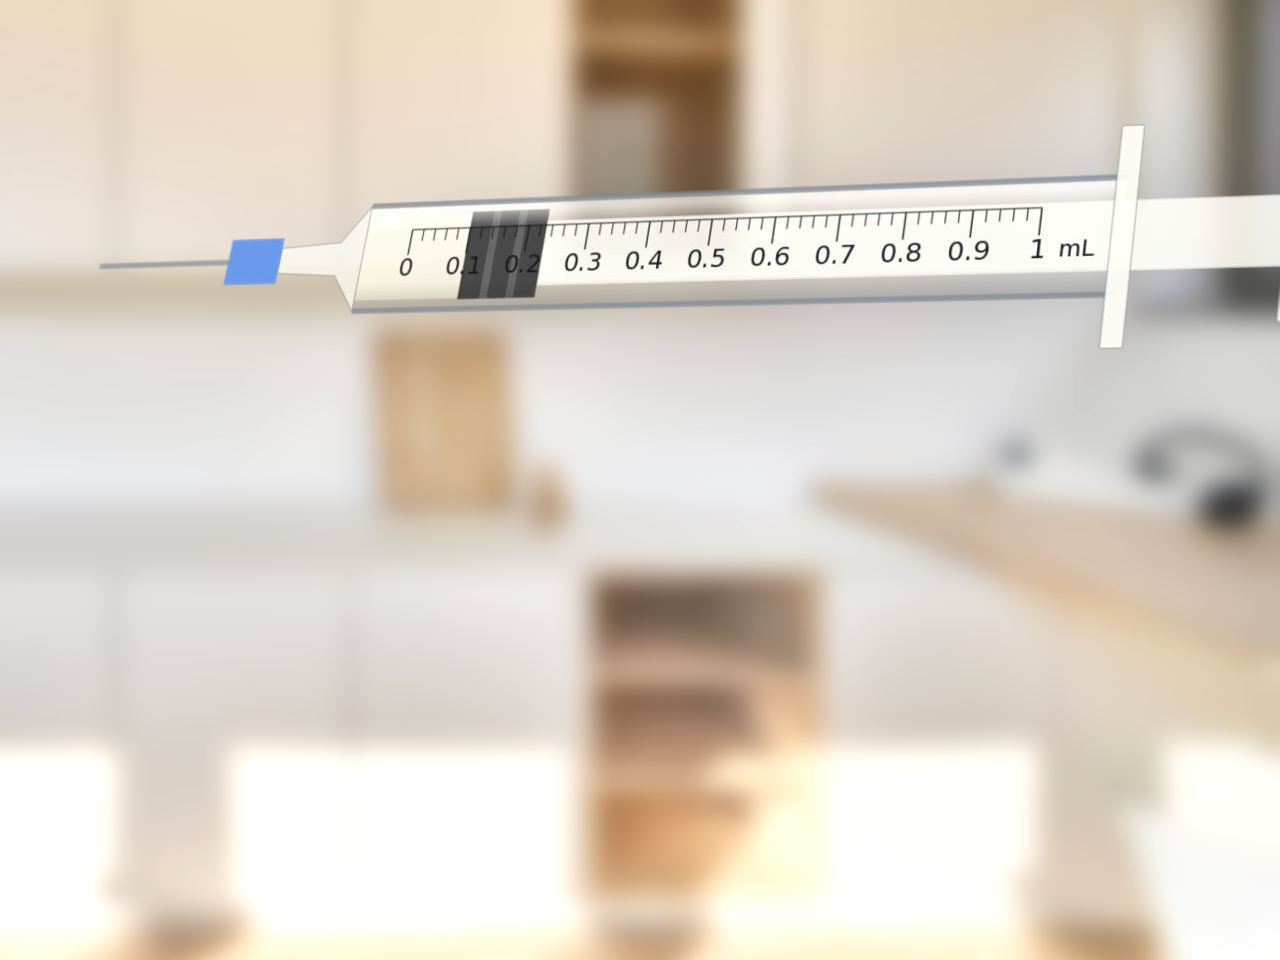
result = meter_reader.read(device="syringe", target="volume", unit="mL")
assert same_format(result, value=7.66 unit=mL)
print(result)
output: value=0.1 unit=mL
